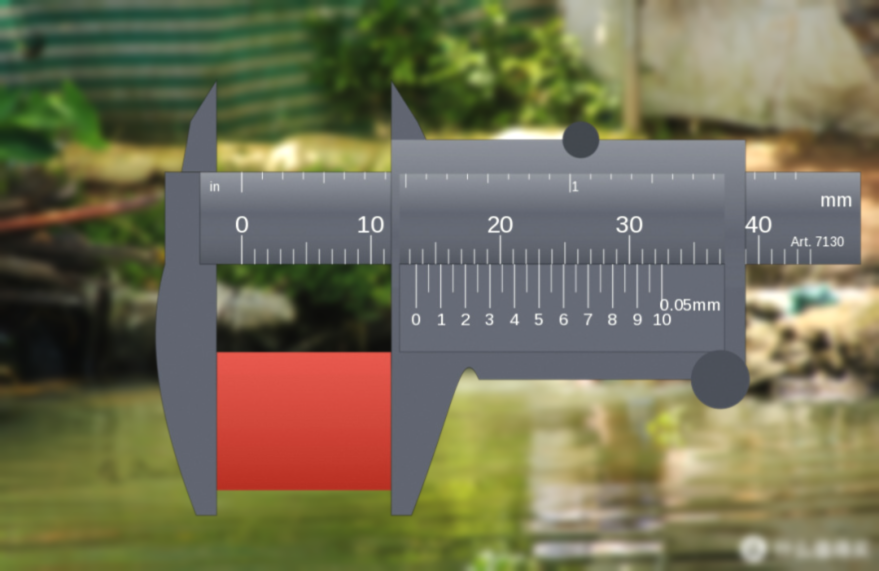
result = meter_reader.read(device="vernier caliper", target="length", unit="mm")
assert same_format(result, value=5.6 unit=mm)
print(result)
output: value=13.5 unit=mm
